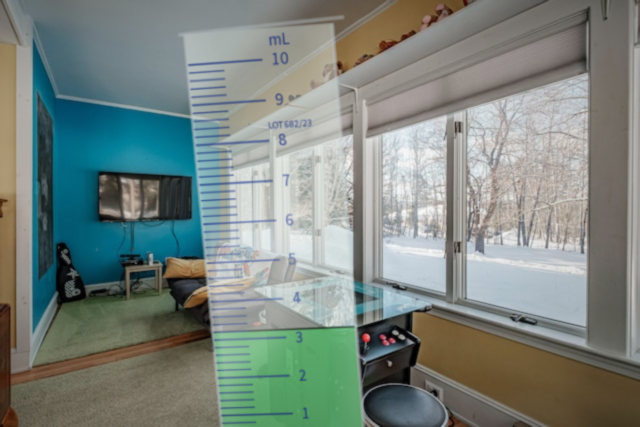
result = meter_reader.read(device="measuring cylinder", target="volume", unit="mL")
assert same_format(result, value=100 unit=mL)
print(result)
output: value=3.2 unit=mL
